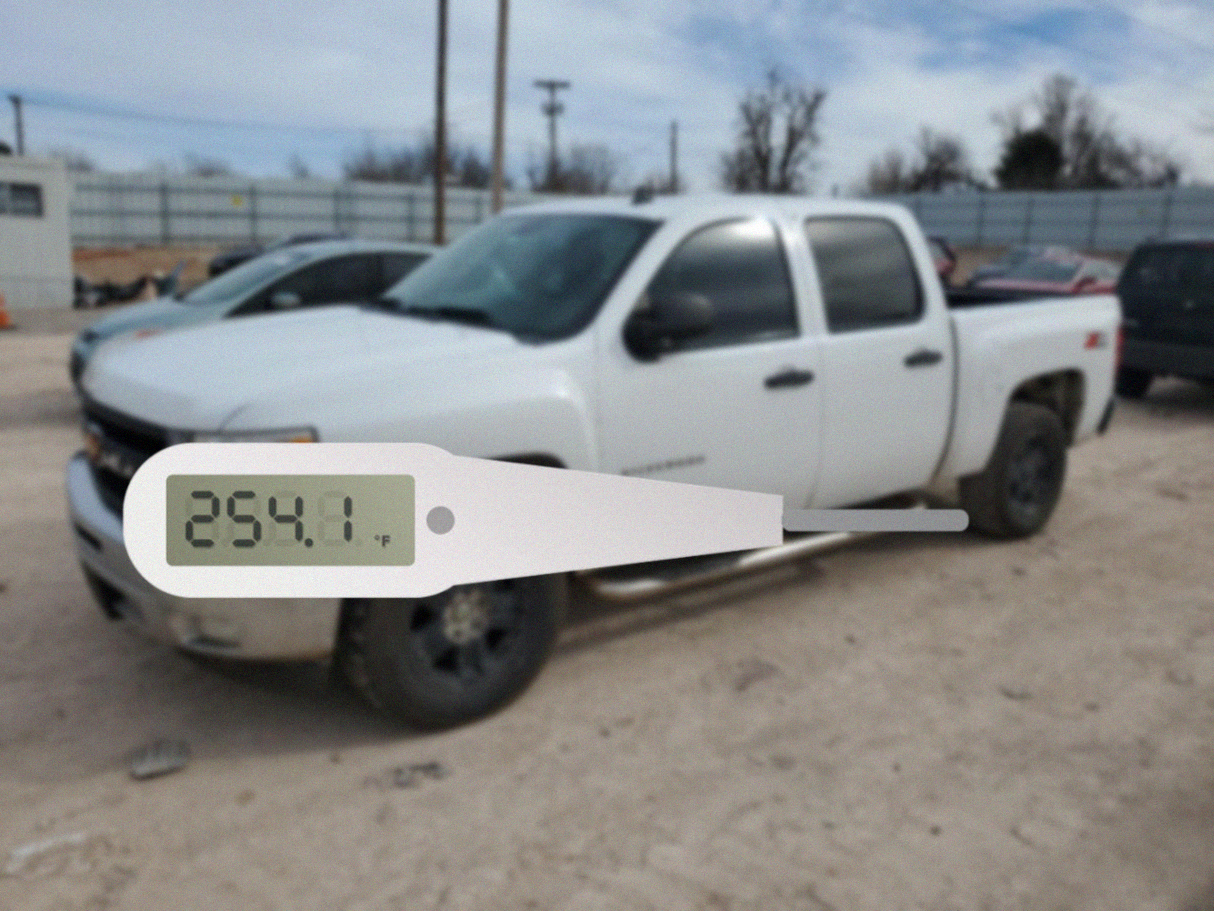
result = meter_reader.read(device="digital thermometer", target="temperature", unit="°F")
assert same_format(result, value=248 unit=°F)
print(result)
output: value=254.1 unit=°F
